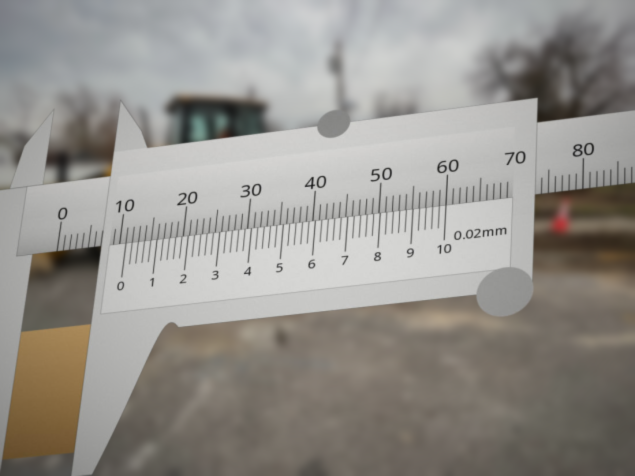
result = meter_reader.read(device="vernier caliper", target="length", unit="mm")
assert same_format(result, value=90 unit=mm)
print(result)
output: value=11.0 unit=mm
